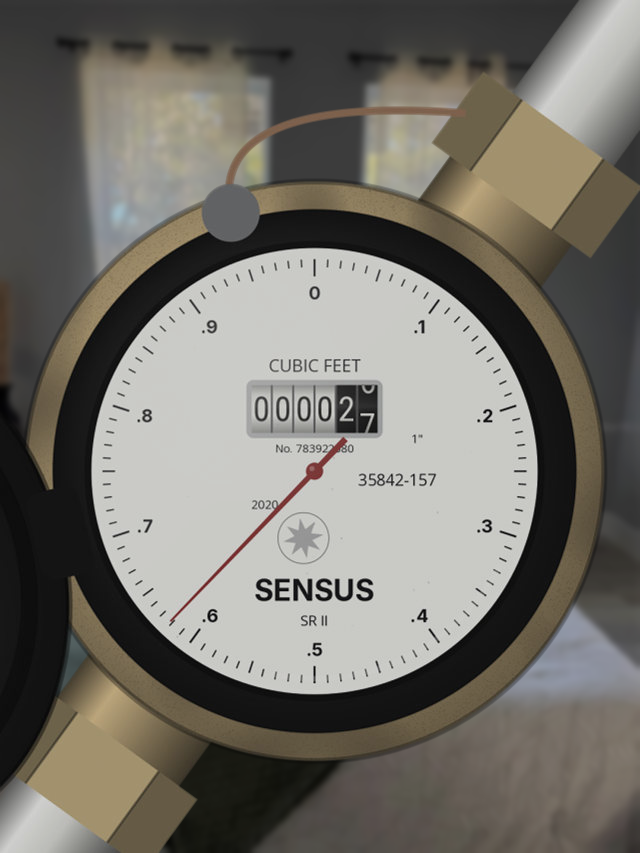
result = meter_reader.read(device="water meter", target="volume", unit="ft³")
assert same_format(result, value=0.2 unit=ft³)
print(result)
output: value=26.62 unit=ft³
